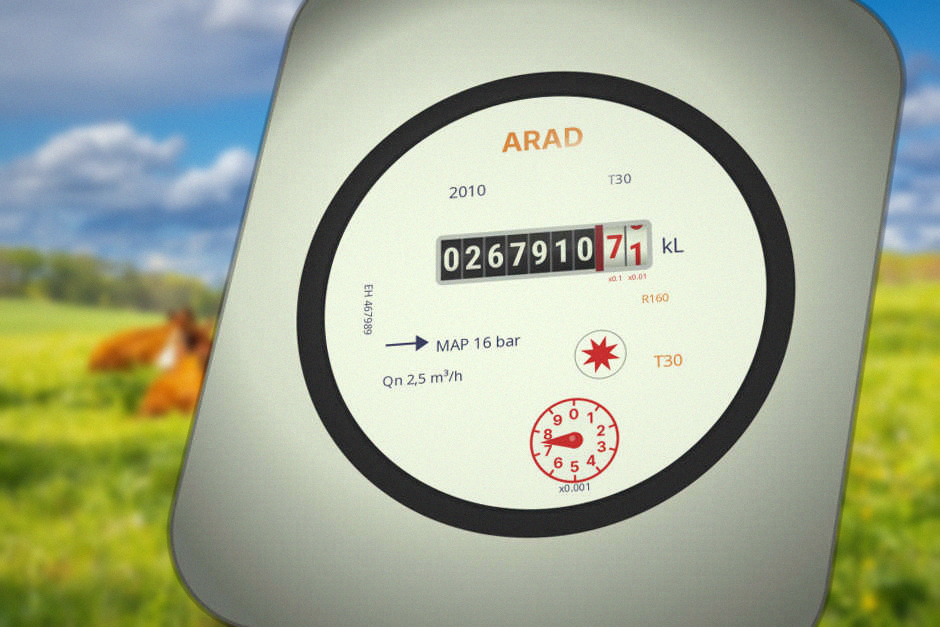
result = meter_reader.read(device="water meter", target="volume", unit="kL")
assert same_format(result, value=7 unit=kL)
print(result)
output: value=267910.707 unit=kL
